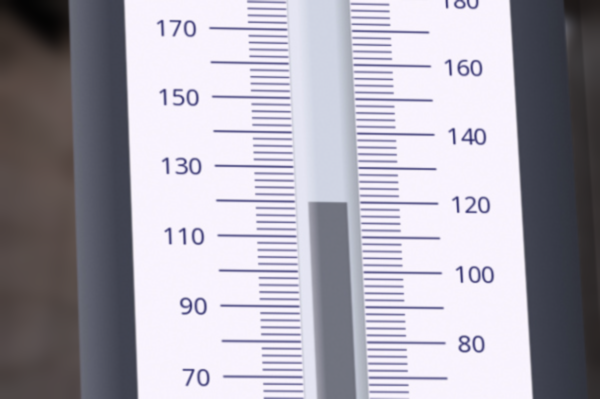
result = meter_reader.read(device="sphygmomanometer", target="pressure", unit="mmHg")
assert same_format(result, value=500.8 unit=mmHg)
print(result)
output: value=120 unit=mmHg
